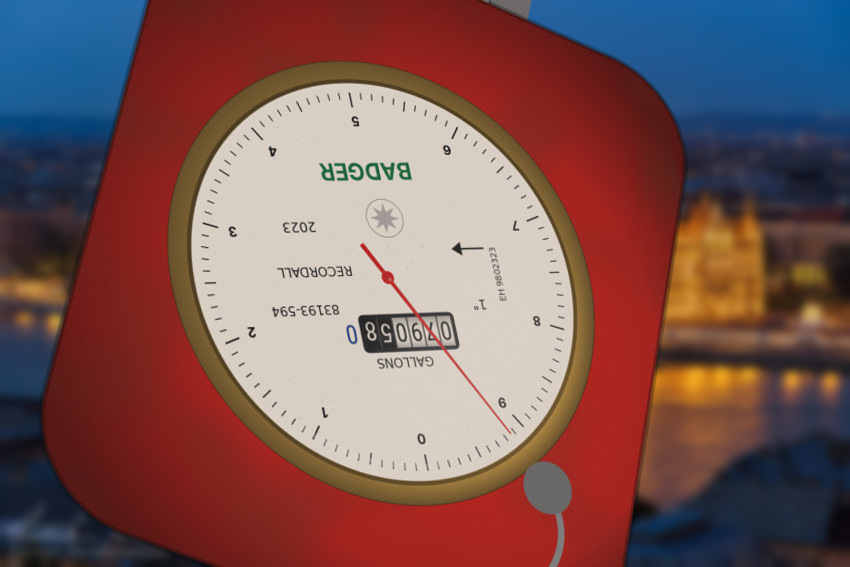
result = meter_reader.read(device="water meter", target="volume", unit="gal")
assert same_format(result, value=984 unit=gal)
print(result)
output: value=790579.1 unit=gal
